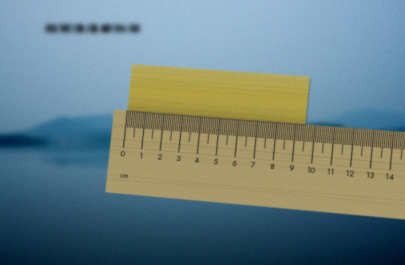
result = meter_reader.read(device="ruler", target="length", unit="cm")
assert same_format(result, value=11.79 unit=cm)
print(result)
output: value=9.5 unit=cm
